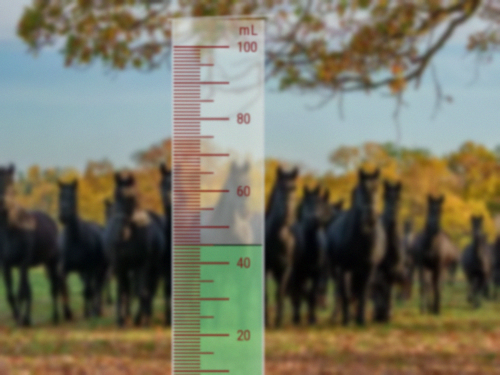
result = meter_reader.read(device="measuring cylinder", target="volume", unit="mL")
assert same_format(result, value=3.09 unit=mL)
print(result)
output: value=45 unit=mL
